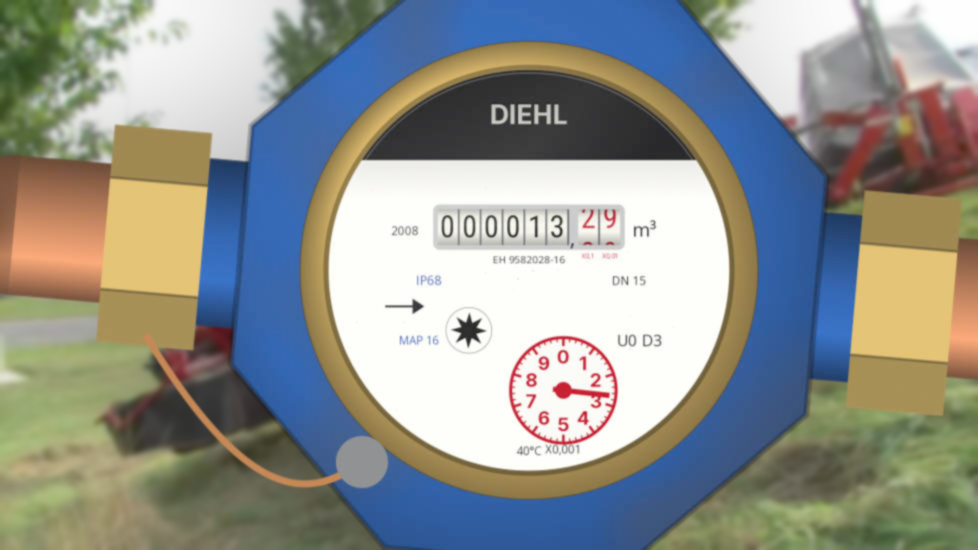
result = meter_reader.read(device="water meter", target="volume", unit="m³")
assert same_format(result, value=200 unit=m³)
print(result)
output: value=13.292 unit=m³
